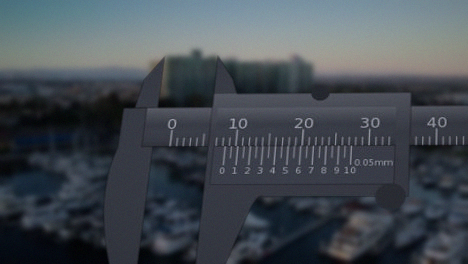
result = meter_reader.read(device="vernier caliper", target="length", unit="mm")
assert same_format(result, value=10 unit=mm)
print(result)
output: value=8.4 unit=mm
